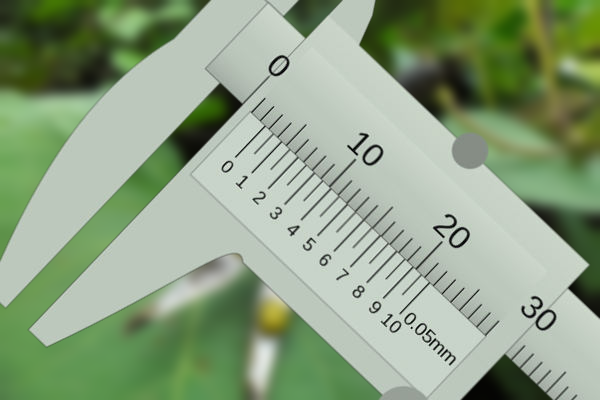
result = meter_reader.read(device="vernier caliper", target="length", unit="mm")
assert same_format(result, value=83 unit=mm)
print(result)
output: value=2.6 unit=mm
